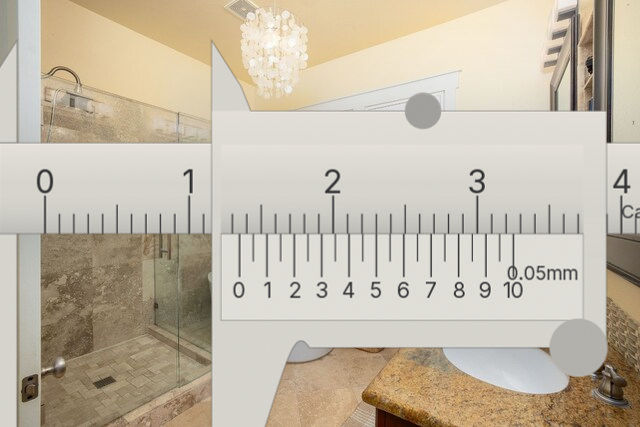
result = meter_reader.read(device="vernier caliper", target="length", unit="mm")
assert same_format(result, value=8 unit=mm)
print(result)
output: value=13.5 unit=mm
